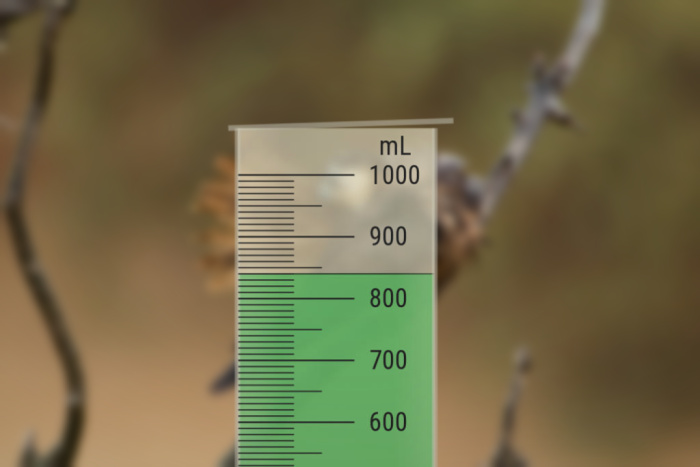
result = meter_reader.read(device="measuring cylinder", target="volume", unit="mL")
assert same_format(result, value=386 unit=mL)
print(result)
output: value=840 unit=mL
